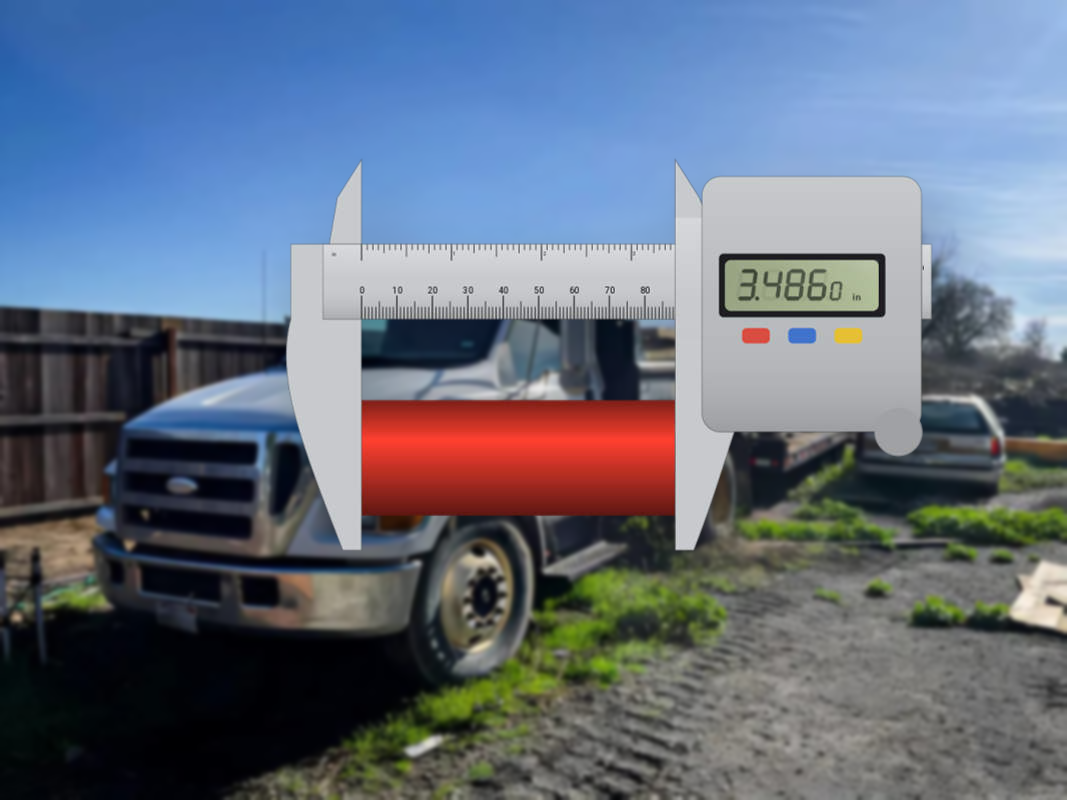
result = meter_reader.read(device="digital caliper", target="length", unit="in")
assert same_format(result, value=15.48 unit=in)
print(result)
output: value=3.4860 unit=in
